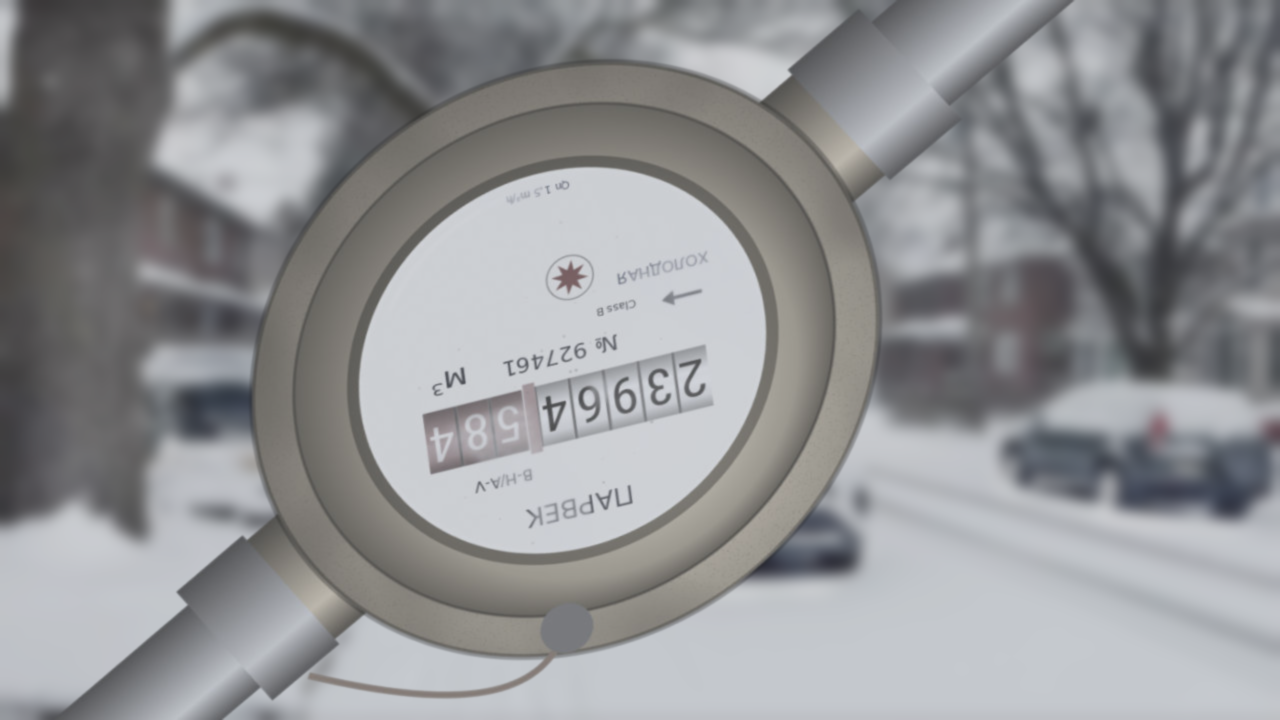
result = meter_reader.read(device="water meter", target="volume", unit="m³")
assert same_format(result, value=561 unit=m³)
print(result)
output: value=23964.584 unit=m³
